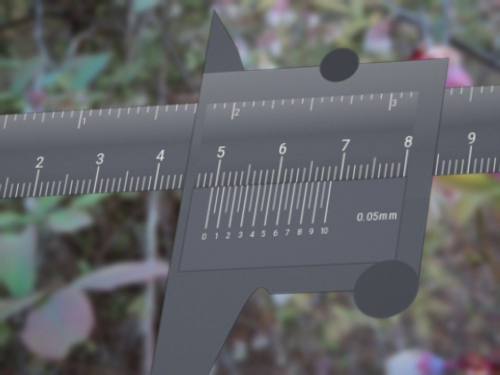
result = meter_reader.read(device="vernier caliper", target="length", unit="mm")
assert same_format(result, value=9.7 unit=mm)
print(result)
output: value=49.5 unit=mm
